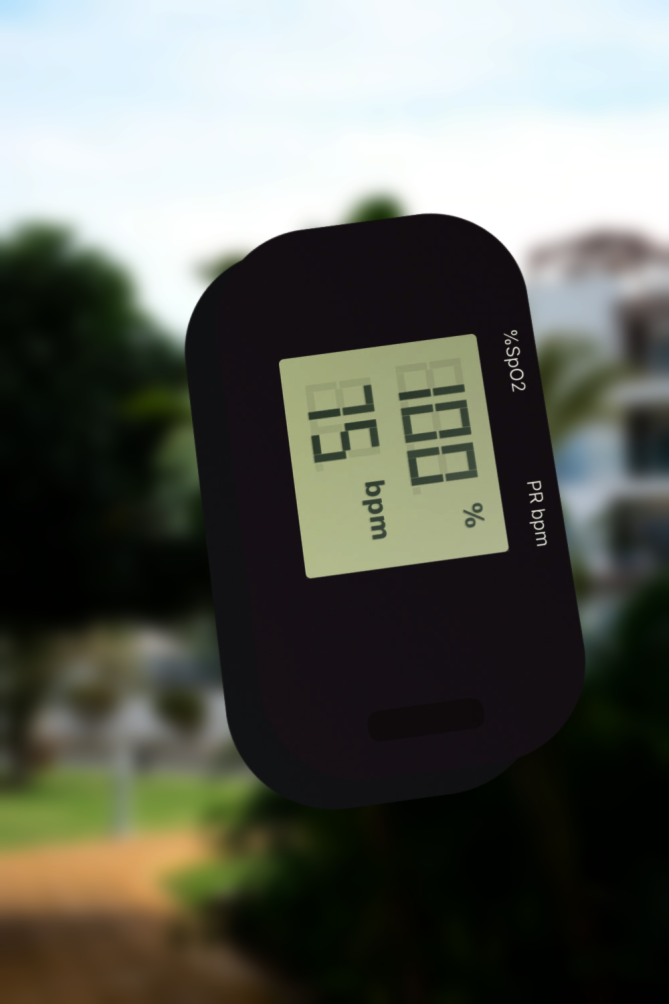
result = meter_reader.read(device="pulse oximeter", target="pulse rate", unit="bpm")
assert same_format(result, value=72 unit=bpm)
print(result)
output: value=75 unit=bpm
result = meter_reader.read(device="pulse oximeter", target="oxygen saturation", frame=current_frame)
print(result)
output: value=100 unit=%
